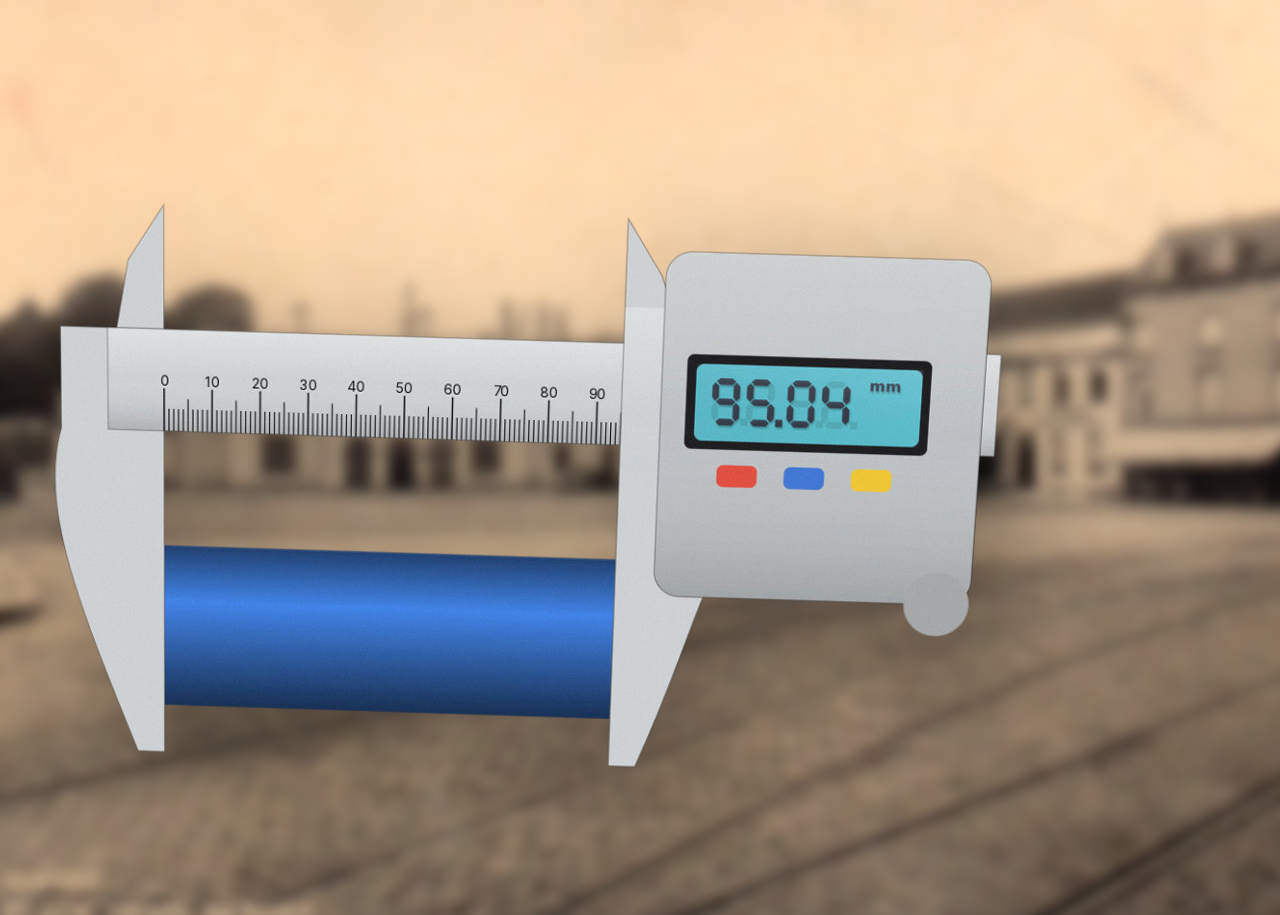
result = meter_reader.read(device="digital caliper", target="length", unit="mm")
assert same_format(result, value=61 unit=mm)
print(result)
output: value=95.04 unit=mm
